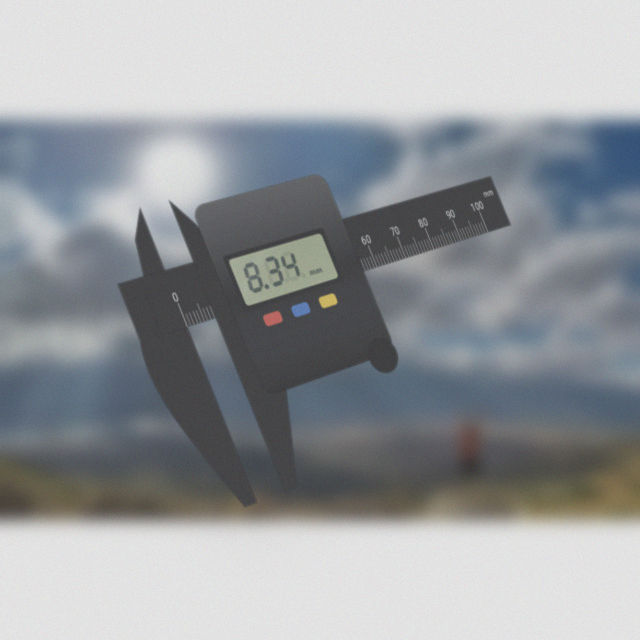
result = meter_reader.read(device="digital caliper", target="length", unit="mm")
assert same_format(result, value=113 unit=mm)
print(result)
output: value=8.34 unit=mm
